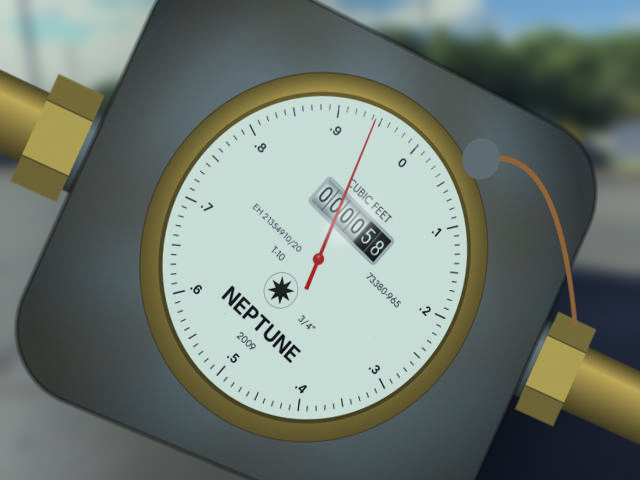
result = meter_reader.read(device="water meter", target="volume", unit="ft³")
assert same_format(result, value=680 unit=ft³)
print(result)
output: value=57.94 unit=ft³
